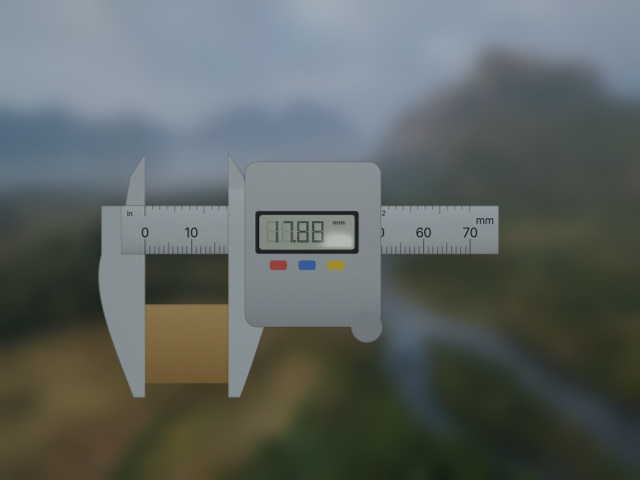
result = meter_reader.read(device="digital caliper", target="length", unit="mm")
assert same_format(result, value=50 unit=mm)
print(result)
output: value=17.88 unit=mm
